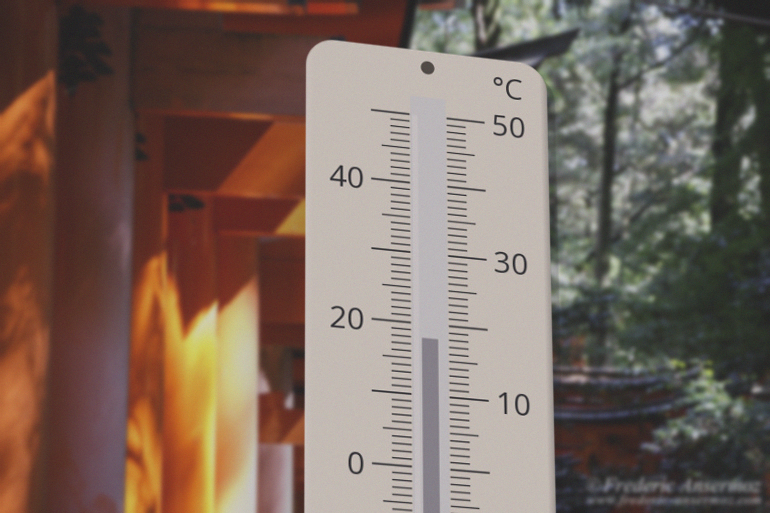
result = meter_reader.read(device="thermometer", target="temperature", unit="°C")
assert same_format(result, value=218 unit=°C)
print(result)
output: value=18 unit=°C
